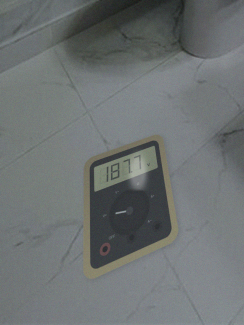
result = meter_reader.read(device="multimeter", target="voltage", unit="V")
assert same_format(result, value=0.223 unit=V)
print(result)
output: value=187.7 unit=V
